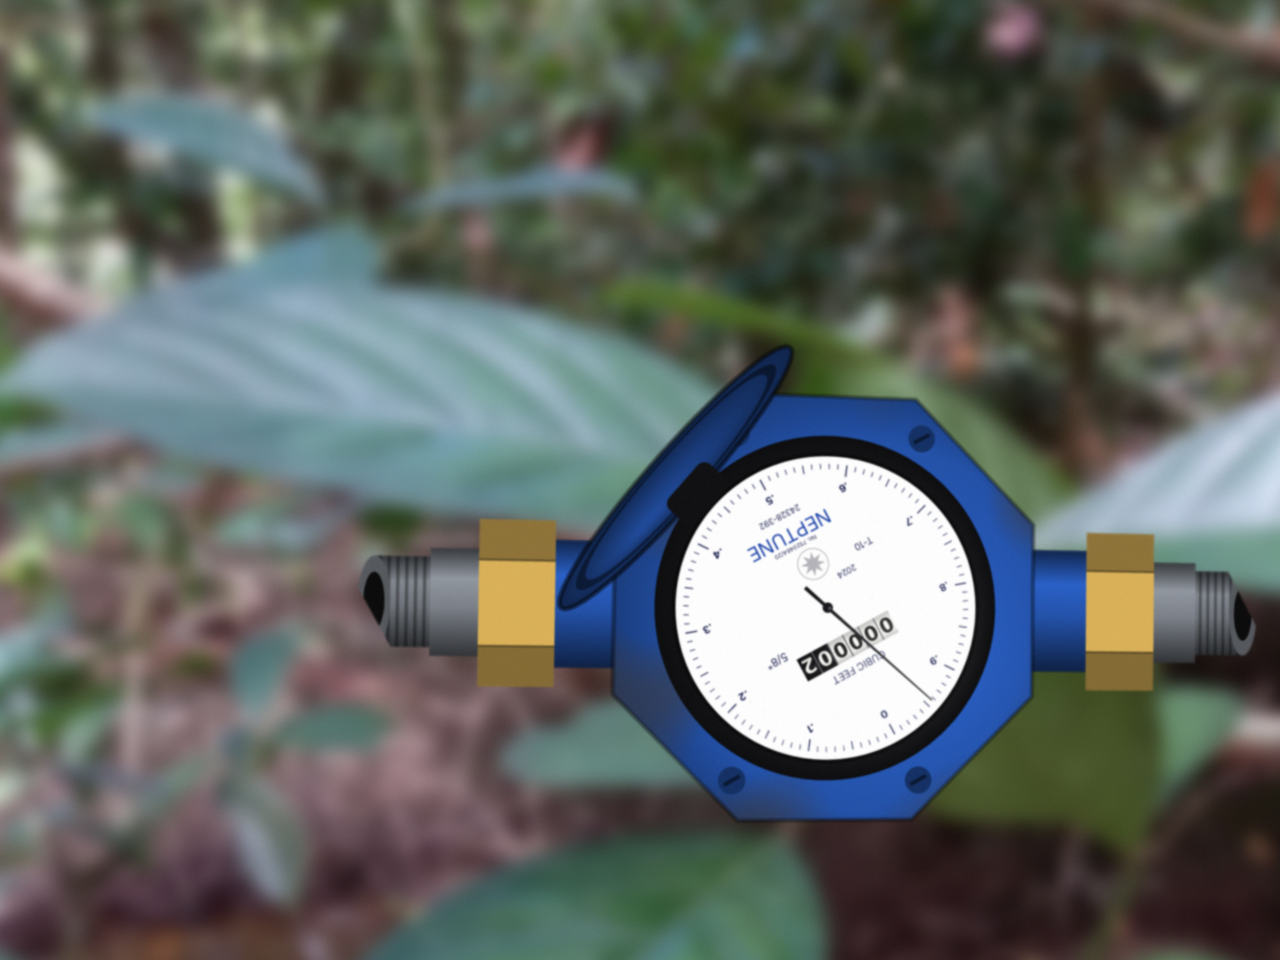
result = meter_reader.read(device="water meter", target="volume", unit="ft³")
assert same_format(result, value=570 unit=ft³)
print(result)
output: value=1.94 unit=ft³
